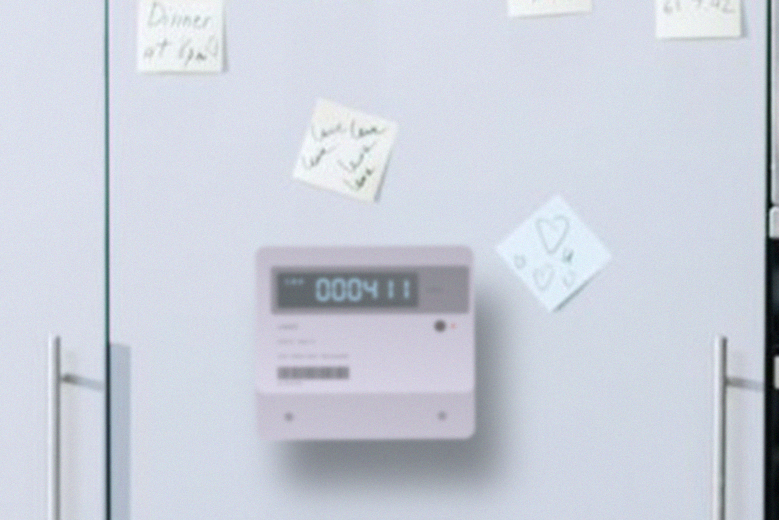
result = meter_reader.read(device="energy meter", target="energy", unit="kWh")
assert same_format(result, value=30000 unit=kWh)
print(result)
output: value=411 unit=kWh
